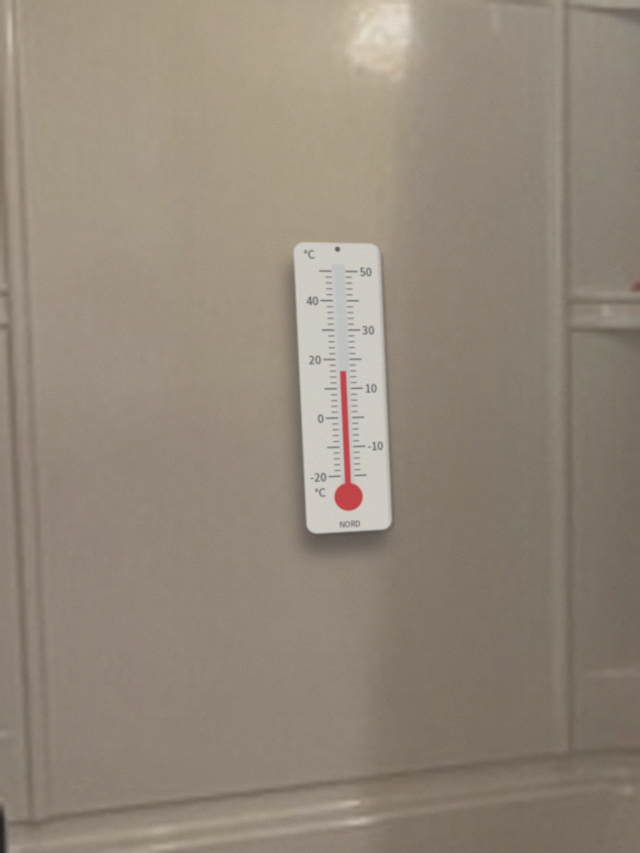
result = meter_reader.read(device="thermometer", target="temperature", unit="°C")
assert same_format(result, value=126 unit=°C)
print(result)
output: value=16 unit=°C
